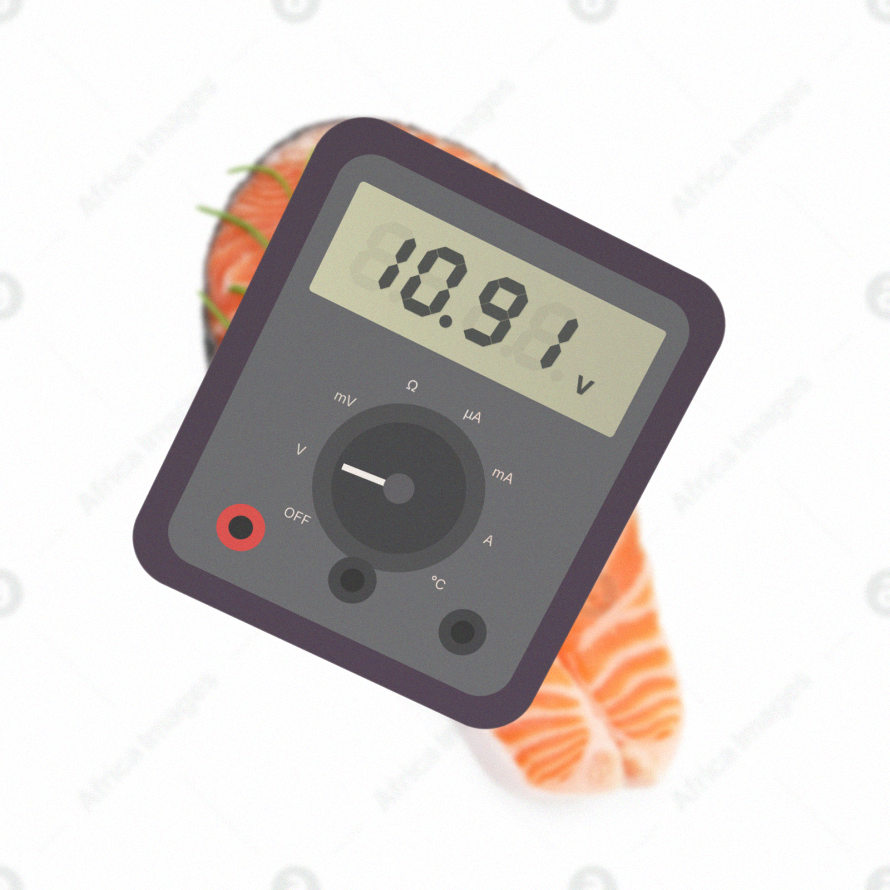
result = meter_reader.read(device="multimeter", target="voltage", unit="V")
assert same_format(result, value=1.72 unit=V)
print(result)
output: value=10.91 unit=V
